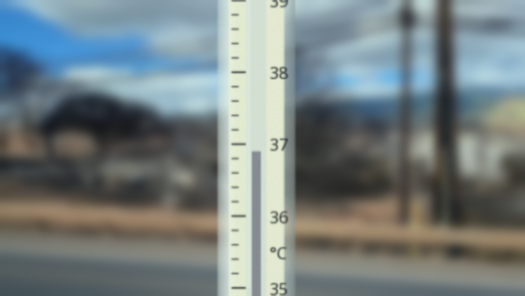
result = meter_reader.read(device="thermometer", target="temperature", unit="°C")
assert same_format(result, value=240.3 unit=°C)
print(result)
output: value=36.9 unit=°C
